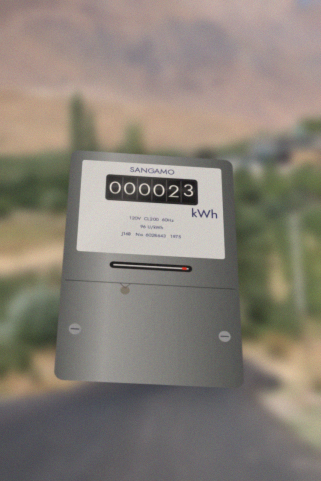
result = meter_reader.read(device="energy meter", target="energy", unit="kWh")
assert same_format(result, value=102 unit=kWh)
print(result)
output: value=23 unit=kWh
